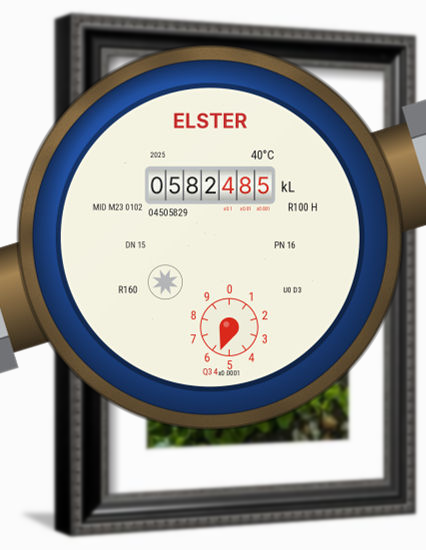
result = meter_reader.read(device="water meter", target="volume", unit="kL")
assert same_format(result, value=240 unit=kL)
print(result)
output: value=582.4855 unit=kL
